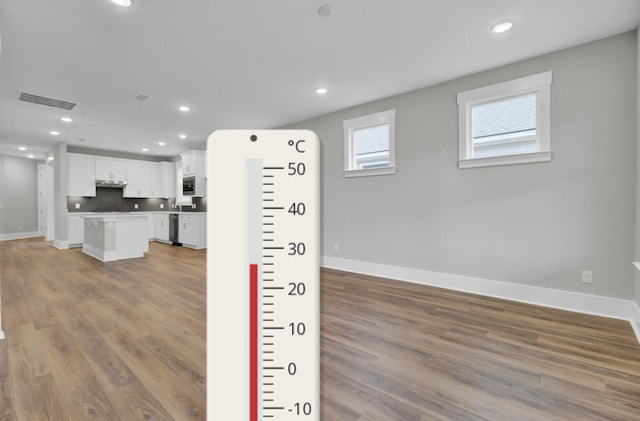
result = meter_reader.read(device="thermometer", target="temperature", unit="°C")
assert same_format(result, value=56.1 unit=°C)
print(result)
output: value=26 unit=°C
